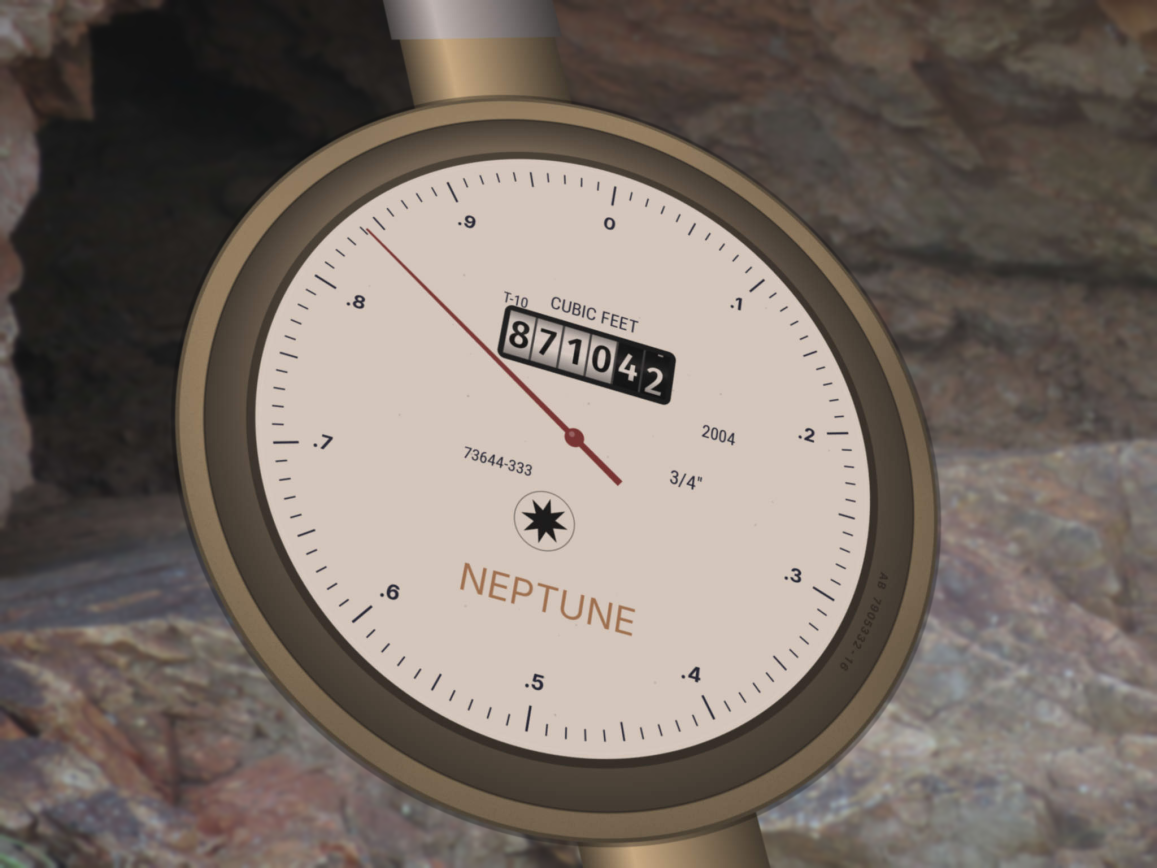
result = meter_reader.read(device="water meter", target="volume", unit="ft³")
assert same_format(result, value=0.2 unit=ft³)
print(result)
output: value=871041.84 unit=ft³
